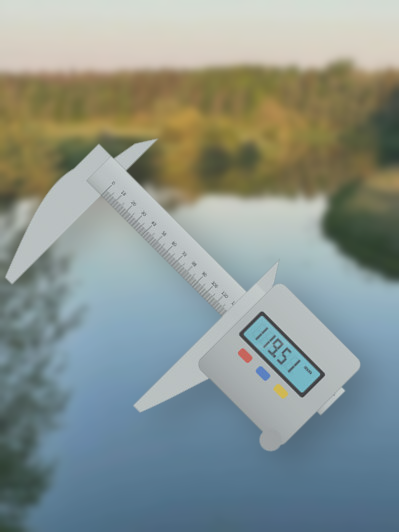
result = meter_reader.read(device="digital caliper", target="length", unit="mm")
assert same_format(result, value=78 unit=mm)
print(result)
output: value=119.51 unit=mm
